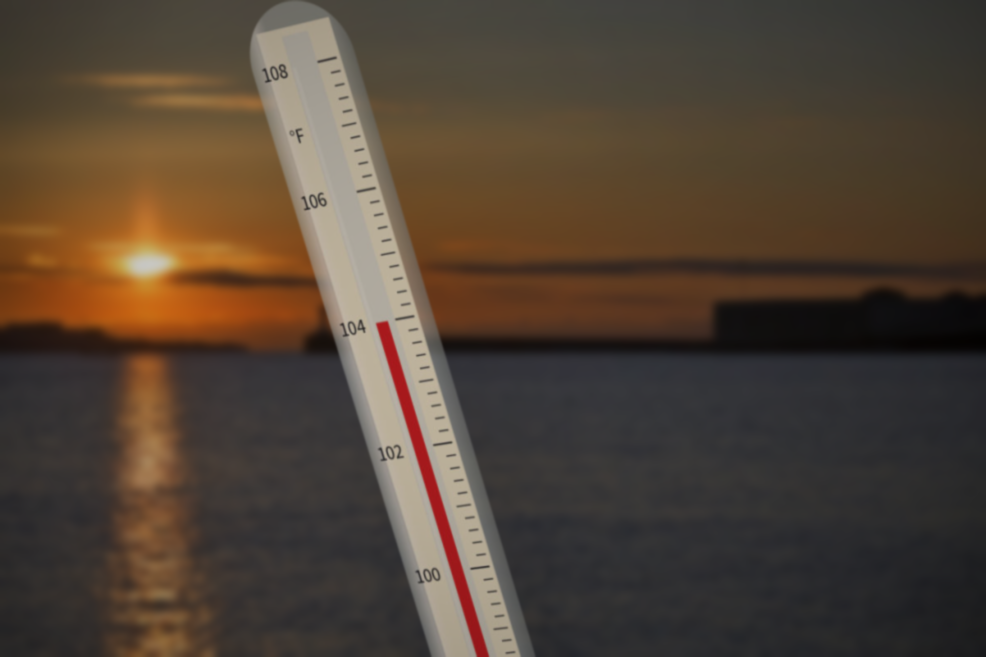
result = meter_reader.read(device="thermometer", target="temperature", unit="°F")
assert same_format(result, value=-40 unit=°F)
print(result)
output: value=104 unit=°F
